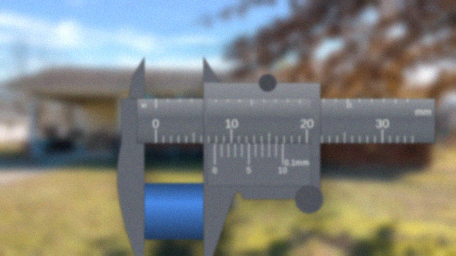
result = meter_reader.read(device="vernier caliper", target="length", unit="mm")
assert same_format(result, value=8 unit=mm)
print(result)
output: value=7.8 unit=mm
